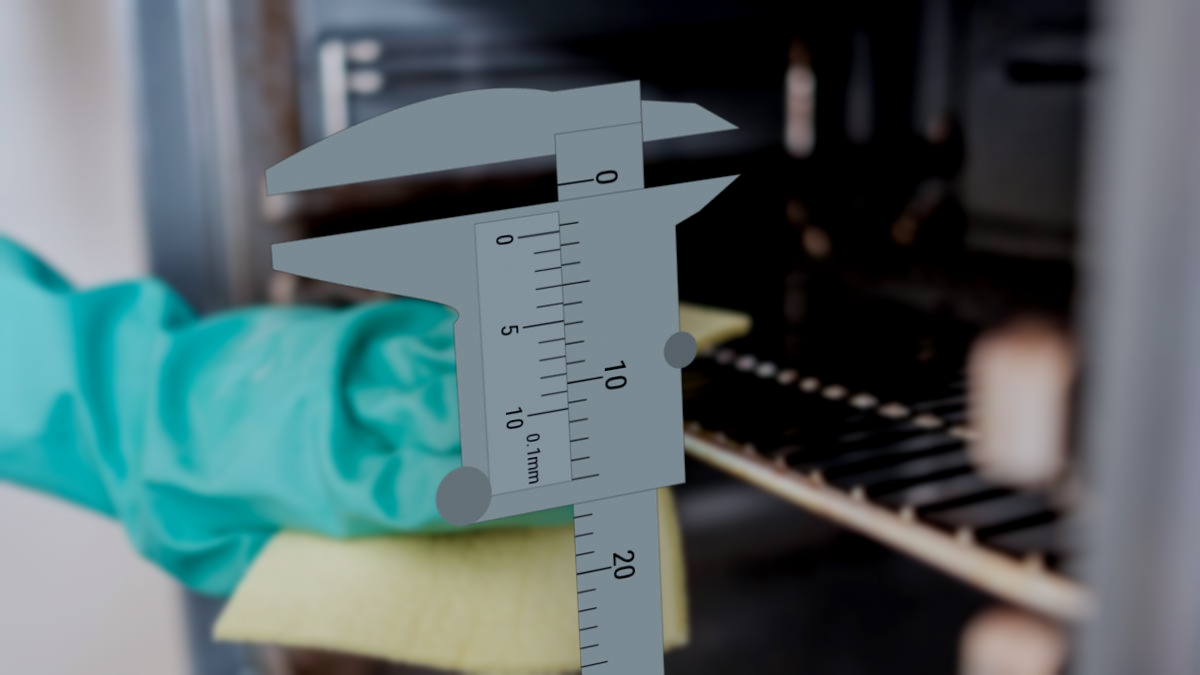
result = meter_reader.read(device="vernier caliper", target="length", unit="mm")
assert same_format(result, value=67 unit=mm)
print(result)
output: value=2.3 unit=mm
